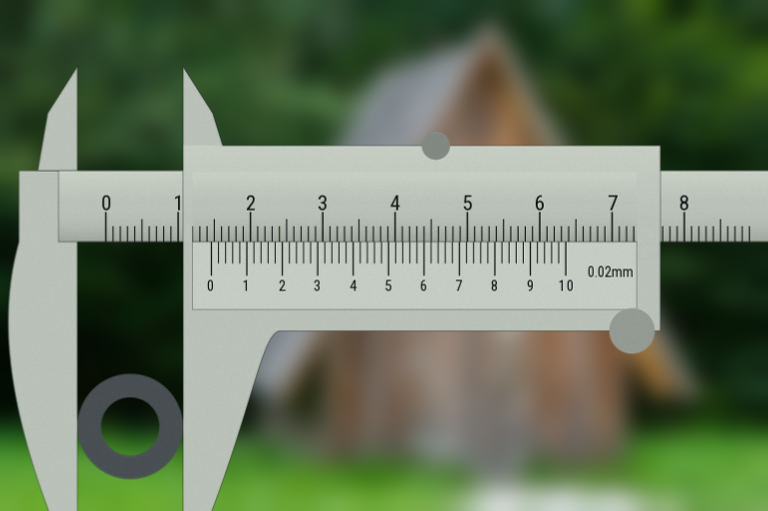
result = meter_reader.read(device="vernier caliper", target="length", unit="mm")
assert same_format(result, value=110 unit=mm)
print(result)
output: value=14.6 unit=mm
